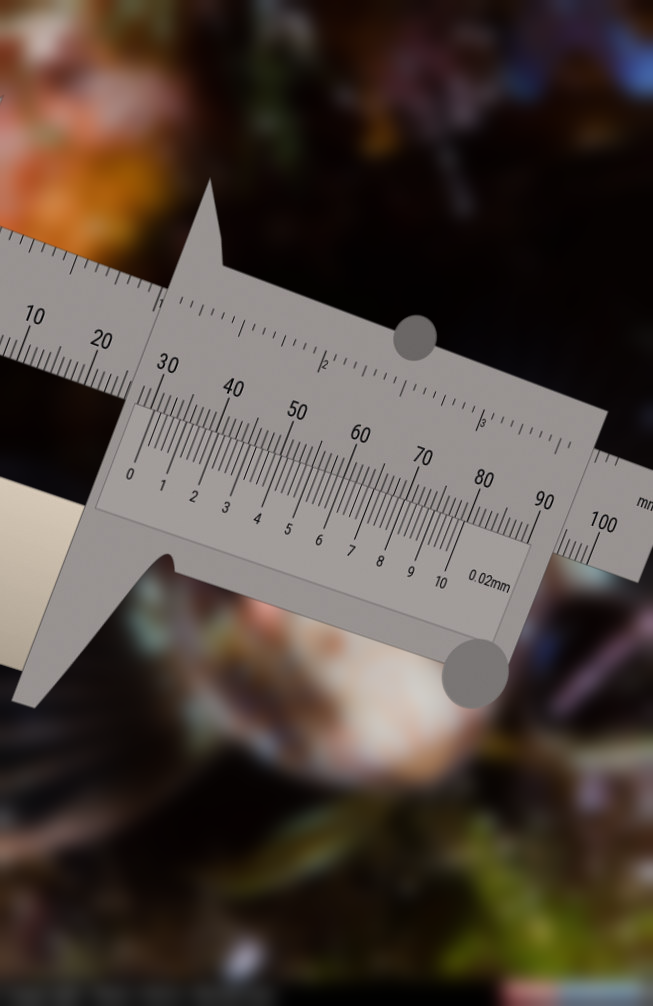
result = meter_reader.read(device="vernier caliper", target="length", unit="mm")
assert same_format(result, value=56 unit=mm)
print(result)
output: value=30.6 unit=mm
